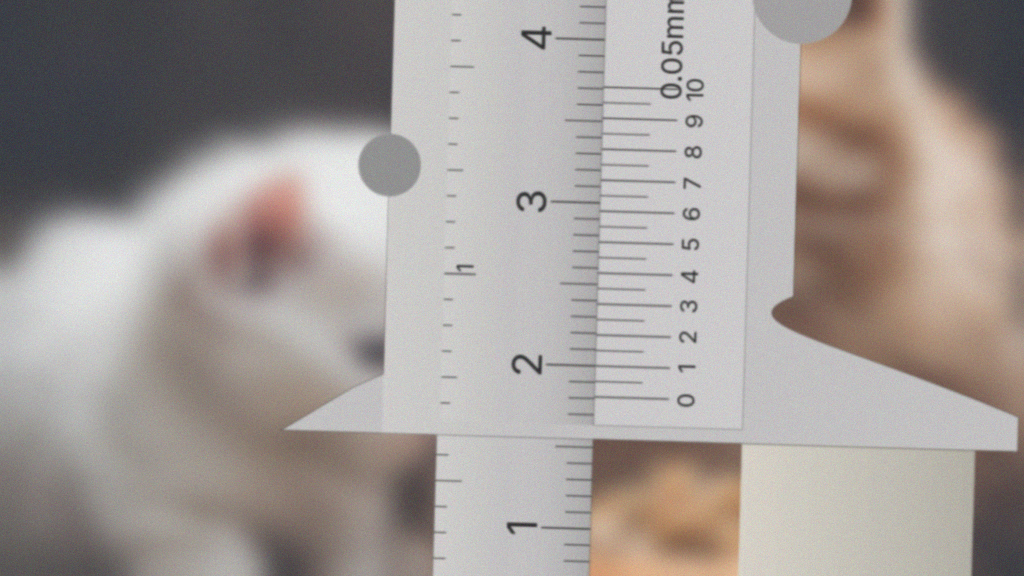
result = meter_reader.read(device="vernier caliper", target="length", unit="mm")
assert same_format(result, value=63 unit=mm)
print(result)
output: value=18.1 unit=mm
